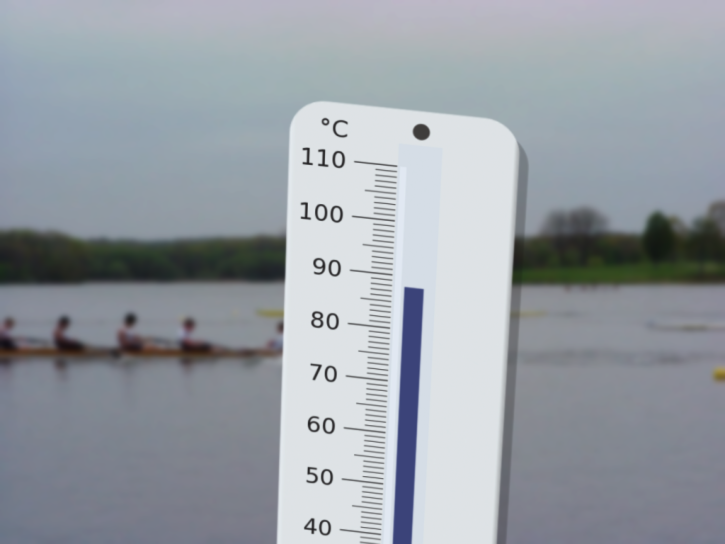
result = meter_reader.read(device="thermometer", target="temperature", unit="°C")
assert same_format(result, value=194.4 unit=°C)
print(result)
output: value=88 unit=°C
